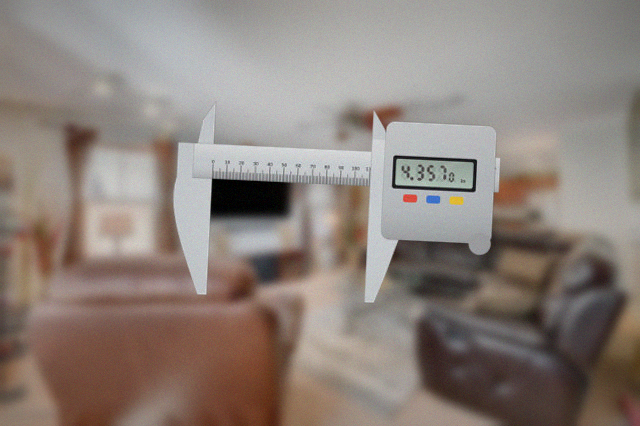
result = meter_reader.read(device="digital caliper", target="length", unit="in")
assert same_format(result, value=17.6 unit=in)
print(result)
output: value=4.3570 unit=in
